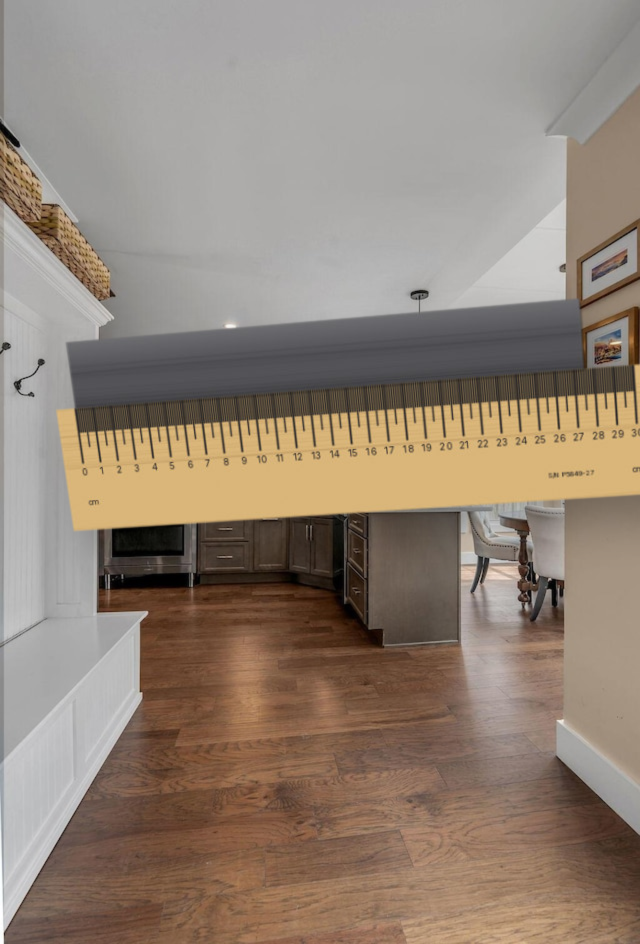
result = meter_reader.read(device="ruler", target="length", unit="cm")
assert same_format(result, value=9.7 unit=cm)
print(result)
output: value=27.5 unit=cm
